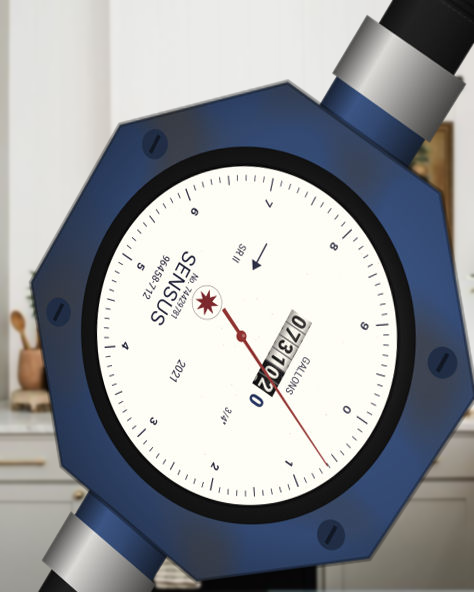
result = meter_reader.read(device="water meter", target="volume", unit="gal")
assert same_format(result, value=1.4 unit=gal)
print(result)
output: value=731020.6 unit=gal
